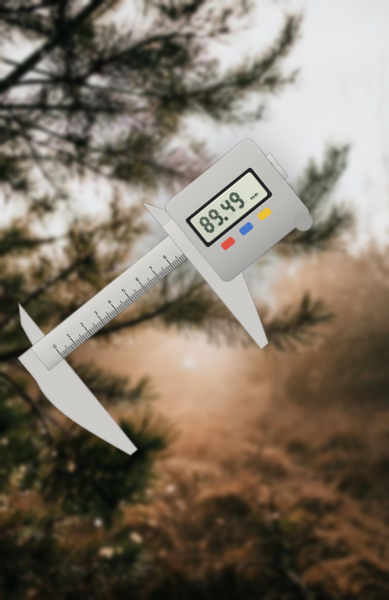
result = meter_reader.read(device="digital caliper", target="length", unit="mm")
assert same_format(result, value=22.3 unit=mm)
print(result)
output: value=89.49 unit=mm
